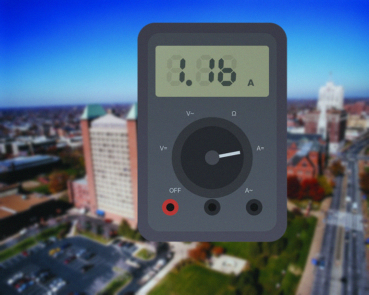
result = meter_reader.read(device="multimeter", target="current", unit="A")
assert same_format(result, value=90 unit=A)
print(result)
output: value=1.16 unit=A
